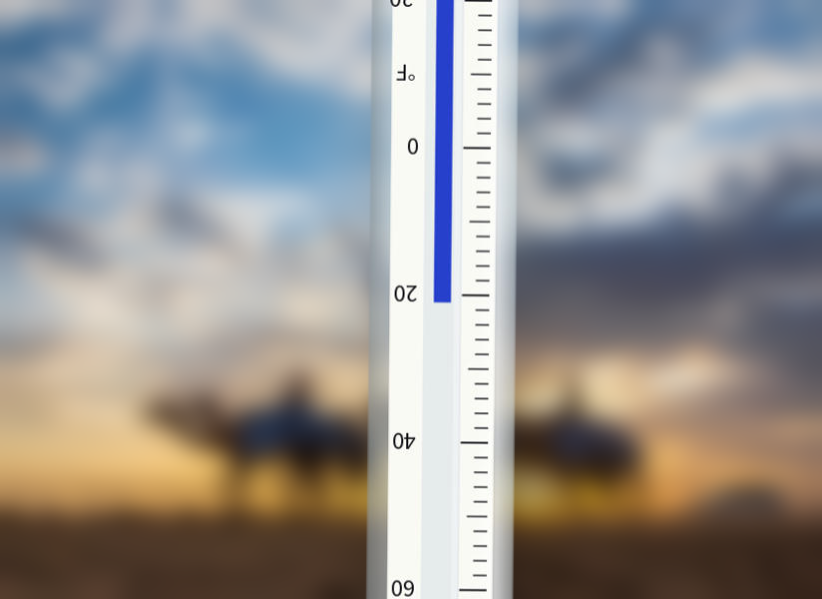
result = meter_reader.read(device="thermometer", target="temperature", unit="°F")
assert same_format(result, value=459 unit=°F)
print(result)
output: value=21 unit=°F
